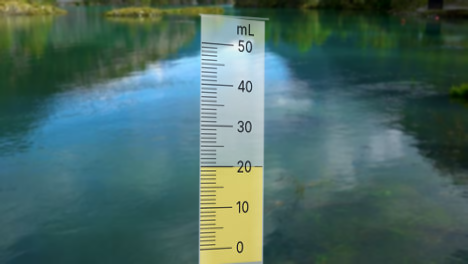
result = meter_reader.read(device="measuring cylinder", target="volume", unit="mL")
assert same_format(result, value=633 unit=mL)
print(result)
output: value=20 unit=mL
